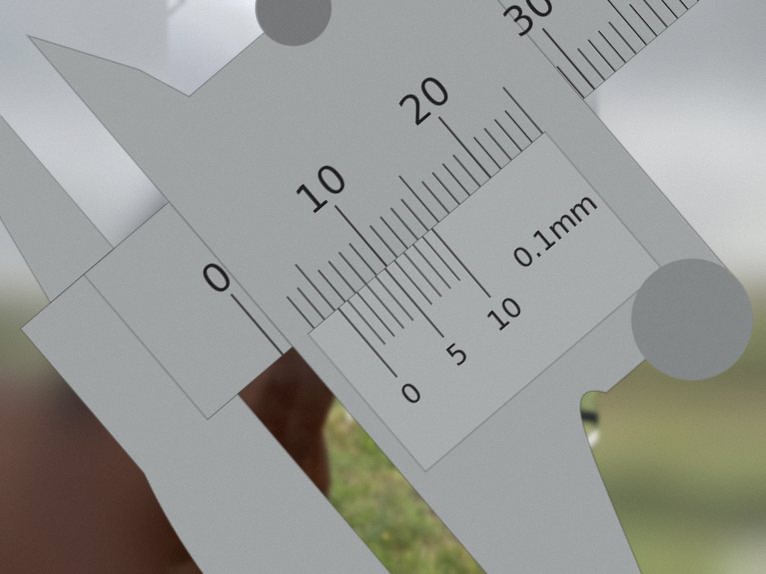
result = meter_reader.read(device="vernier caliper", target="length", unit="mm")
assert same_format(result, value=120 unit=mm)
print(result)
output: value=5.3 unit=mm
